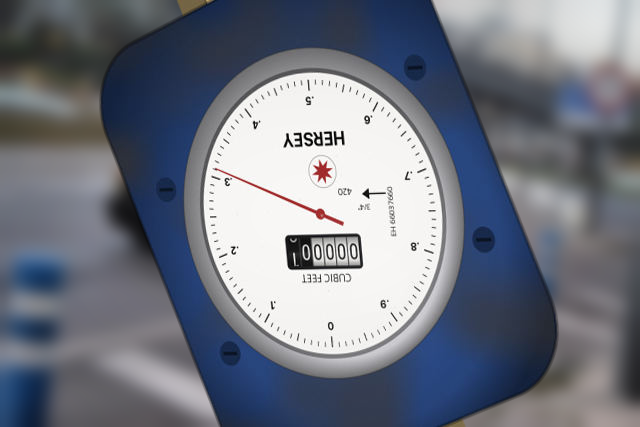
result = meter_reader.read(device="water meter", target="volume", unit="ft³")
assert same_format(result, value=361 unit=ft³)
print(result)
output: value=1.31 unit=ft³
